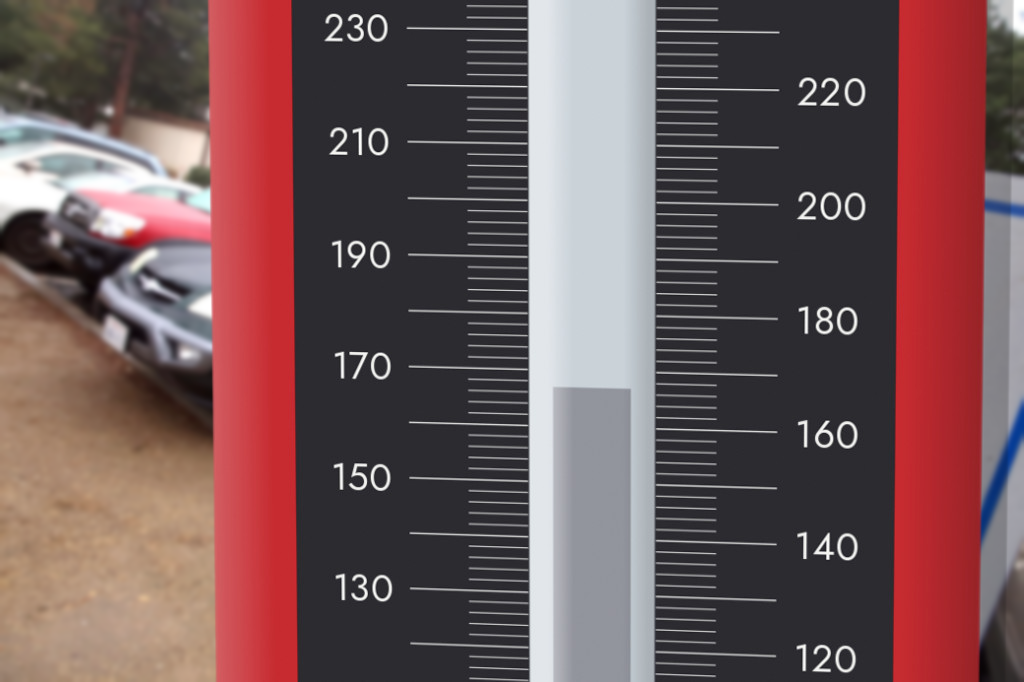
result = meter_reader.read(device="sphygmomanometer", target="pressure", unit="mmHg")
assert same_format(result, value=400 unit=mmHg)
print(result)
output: value=167 unit=mmHg
